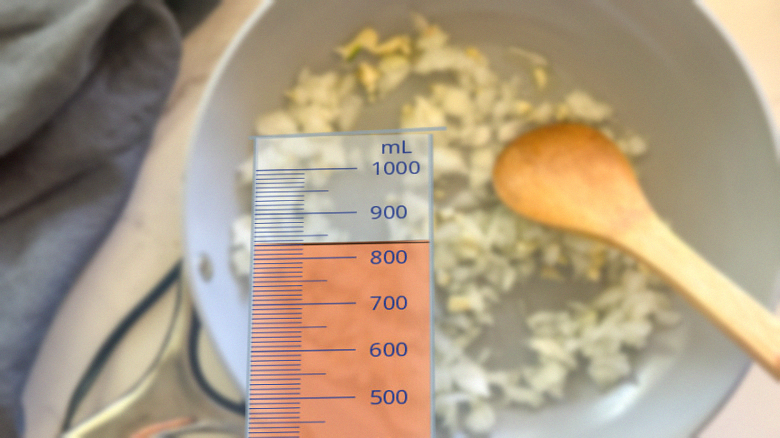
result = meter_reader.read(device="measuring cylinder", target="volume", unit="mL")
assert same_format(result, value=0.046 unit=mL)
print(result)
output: value=830 unit=mL
